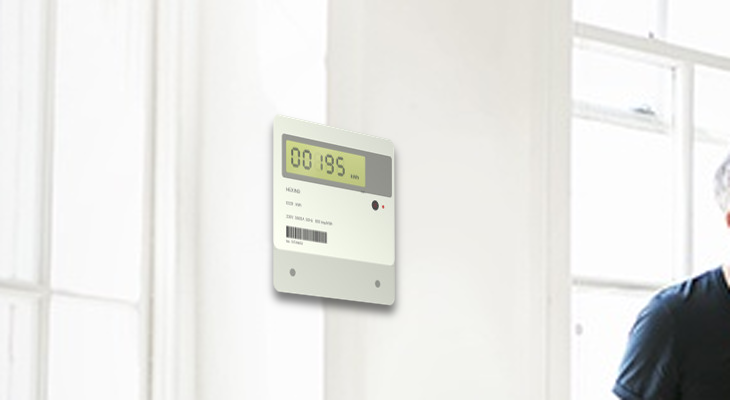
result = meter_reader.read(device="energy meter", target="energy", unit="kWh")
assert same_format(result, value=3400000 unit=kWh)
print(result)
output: value=195 unit=kWh
